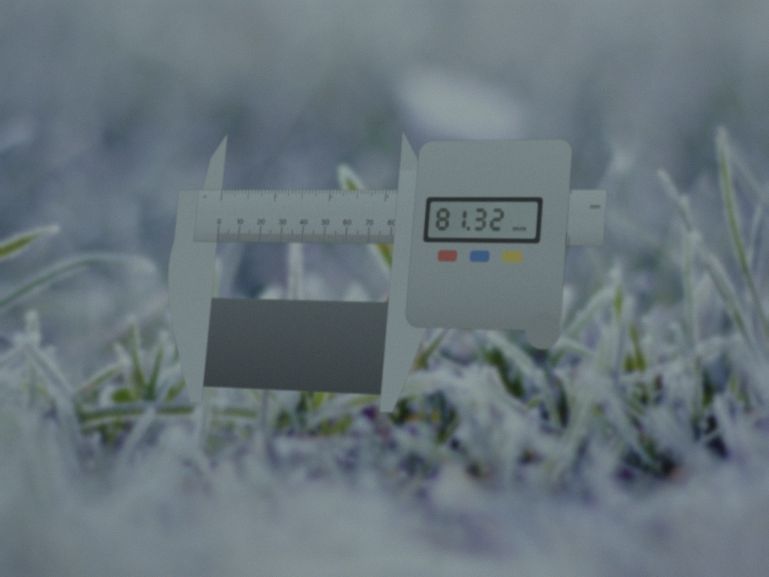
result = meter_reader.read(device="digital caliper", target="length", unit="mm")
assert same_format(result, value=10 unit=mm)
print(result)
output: value=81.32 unit=mm
